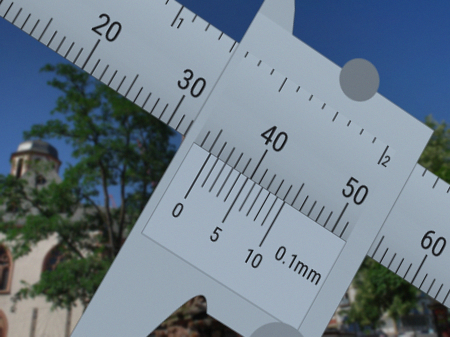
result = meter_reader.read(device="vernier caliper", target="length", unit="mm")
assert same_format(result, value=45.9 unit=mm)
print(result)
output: value=35.2 unit=mm
